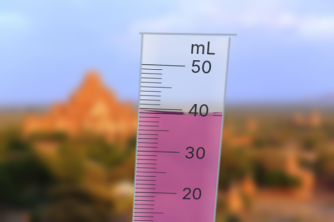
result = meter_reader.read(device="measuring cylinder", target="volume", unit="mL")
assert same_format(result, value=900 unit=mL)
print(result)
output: value=39 unit=mL
